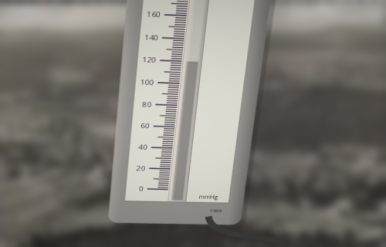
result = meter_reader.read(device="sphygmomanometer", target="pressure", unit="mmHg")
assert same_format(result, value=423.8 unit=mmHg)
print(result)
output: value=120 unit=mmHg
